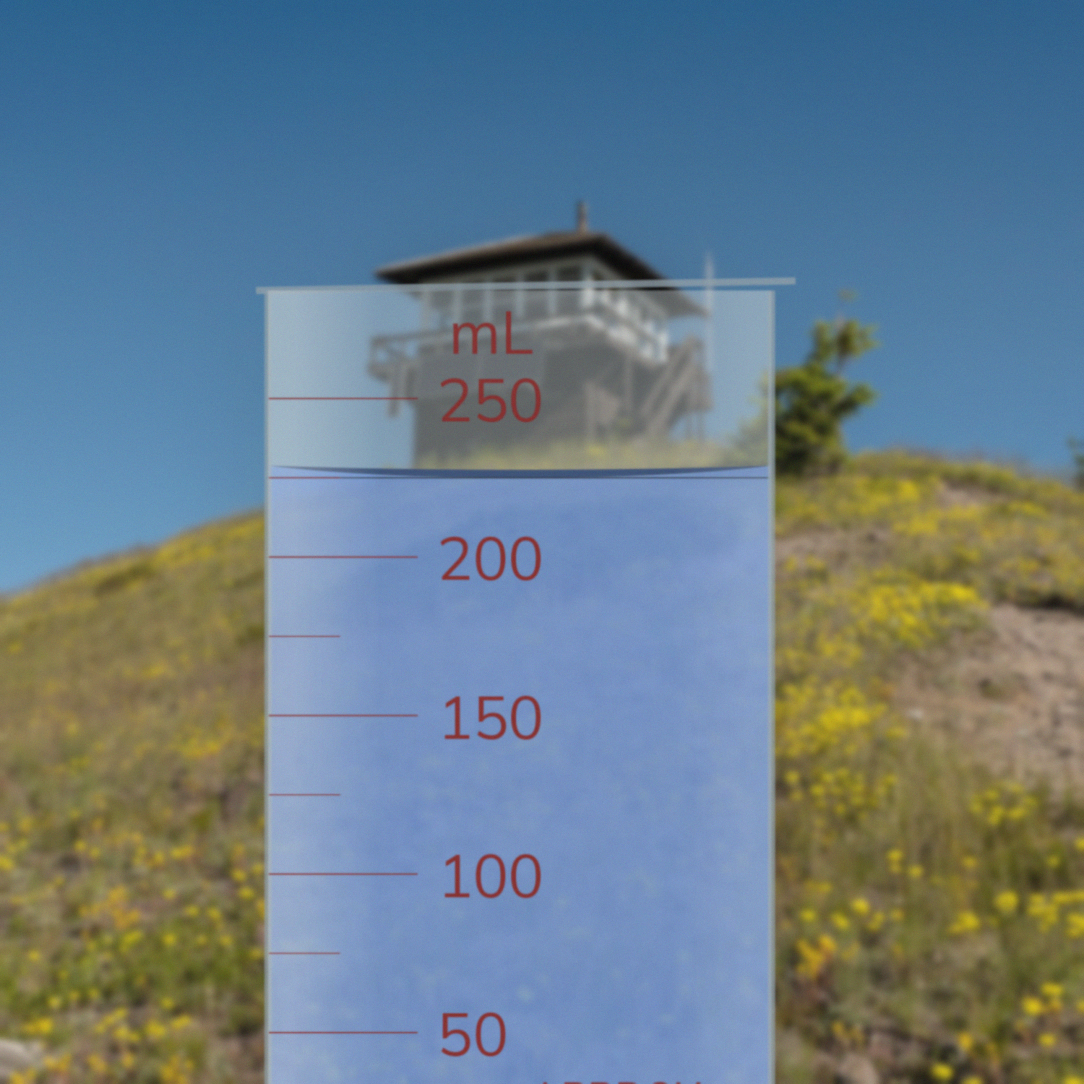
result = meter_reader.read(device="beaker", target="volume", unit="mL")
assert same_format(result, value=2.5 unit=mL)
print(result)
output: value=225 unit=mL
